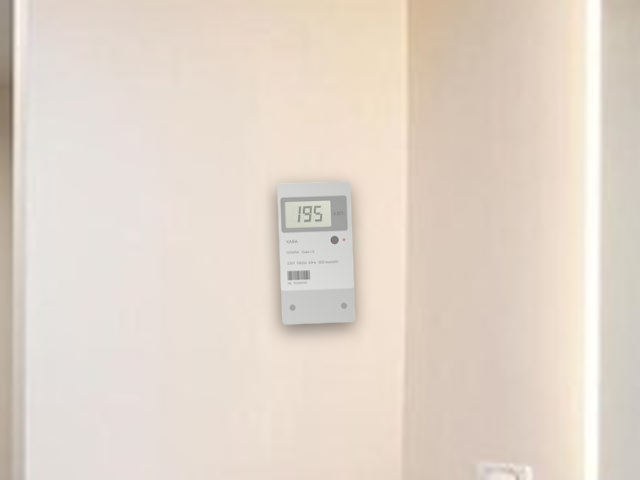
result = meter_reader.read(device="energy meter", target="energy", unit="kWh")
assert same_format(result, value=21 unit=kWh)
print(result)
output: value=195 unit=kWh
